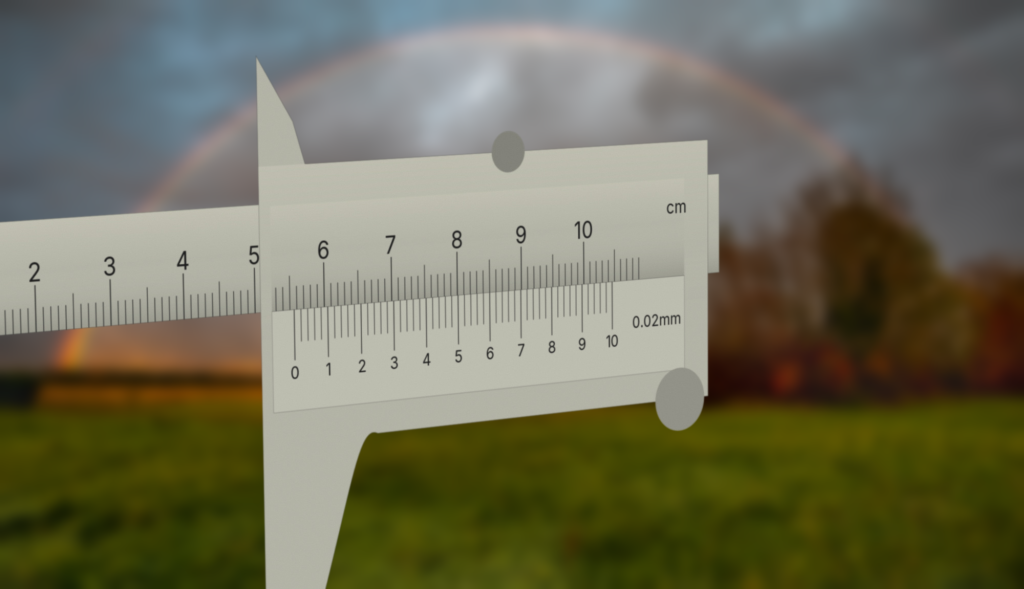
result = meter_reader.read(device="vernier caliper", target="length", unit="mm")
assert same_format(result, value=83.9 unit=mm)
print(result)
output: value=55.6 unit=mm
